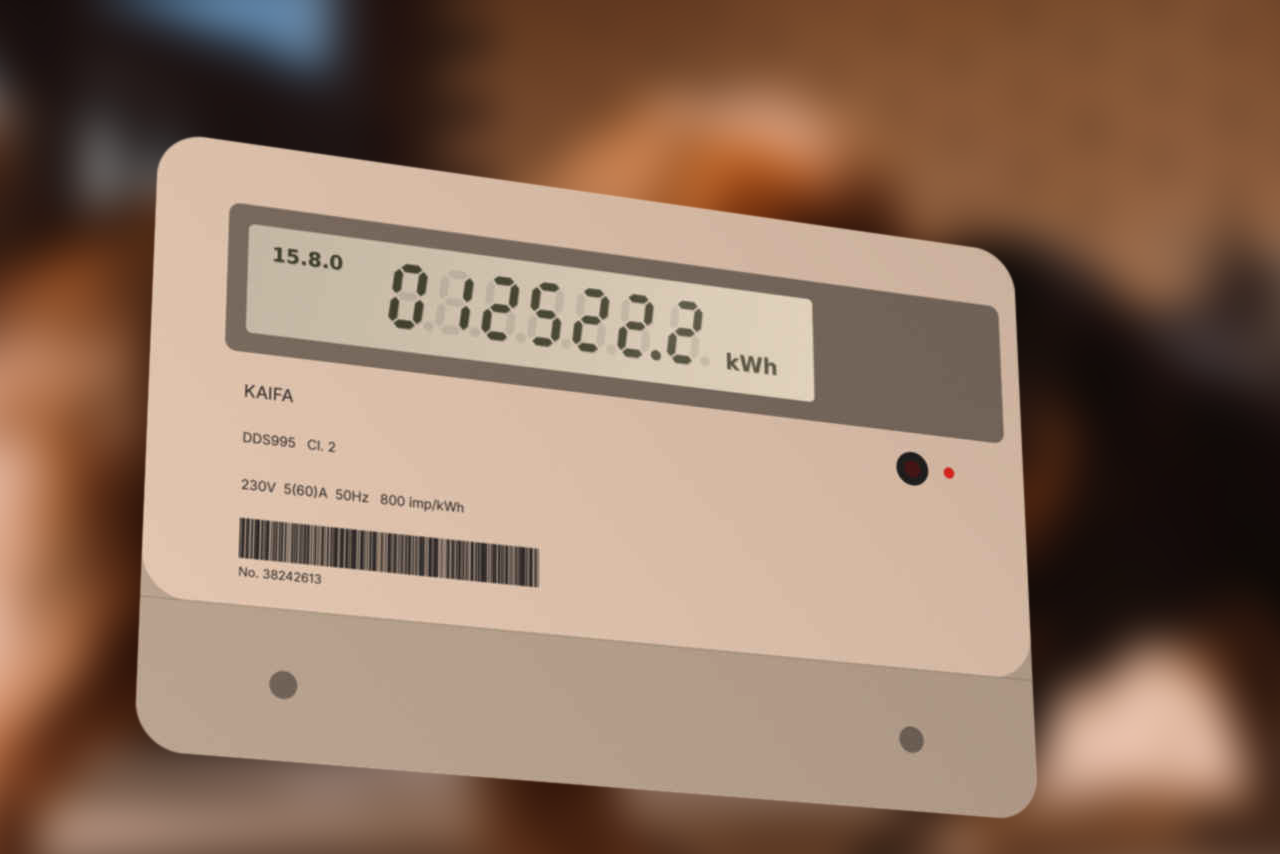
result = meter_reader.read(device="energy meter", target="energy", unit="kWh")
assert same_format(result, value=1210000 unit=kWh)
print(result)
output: value=12522.2 unit=kWh
